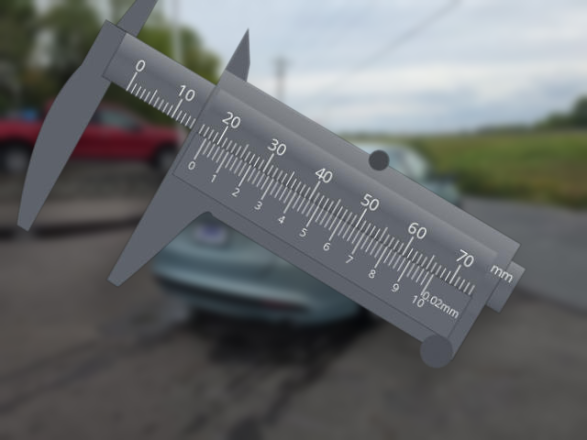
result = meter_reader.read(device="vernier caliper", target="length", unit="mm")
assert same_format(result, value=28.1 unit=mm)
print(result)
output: value=17.6 unit=mm
